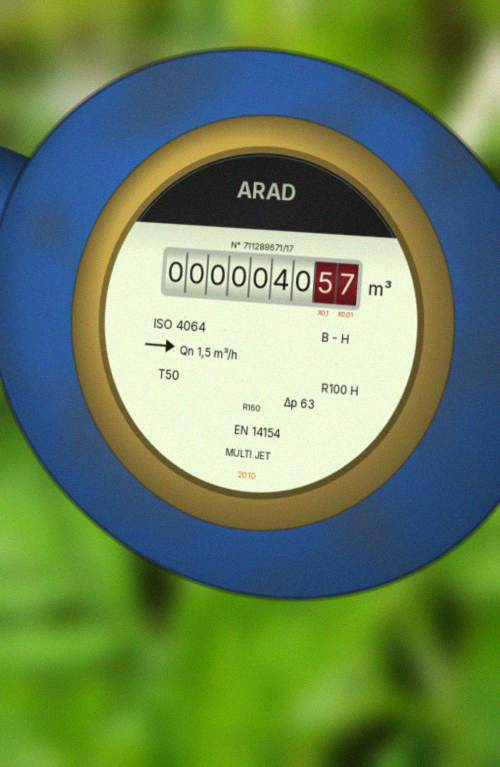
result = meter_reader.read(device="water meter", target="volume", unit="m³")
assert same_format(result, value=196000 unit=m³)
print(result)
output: value=40.57 unit=m³
